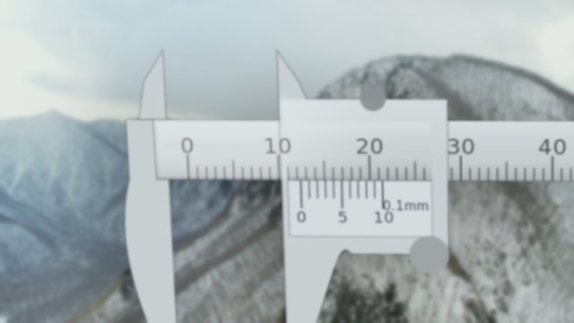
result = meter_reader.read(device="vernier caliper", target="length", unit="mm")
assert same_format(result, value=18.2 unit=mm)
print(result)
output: value=12.4 unit=mm
